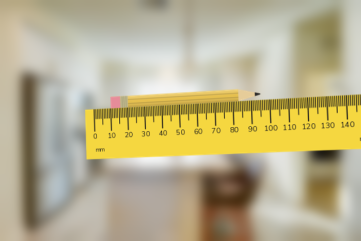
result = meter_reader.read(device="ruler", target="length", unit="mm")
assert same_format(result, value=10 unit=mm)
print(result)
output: value=85 unit=mm
